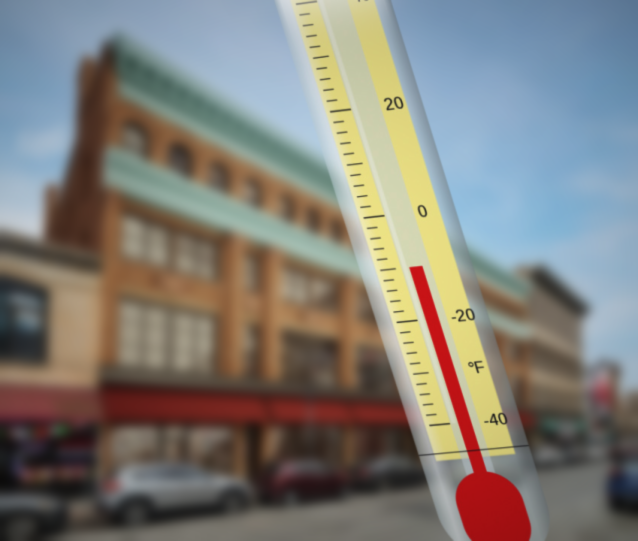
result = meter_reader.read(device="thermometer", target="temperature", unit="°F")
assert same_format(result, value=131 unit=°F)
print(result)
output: value=-10 unit=°F
